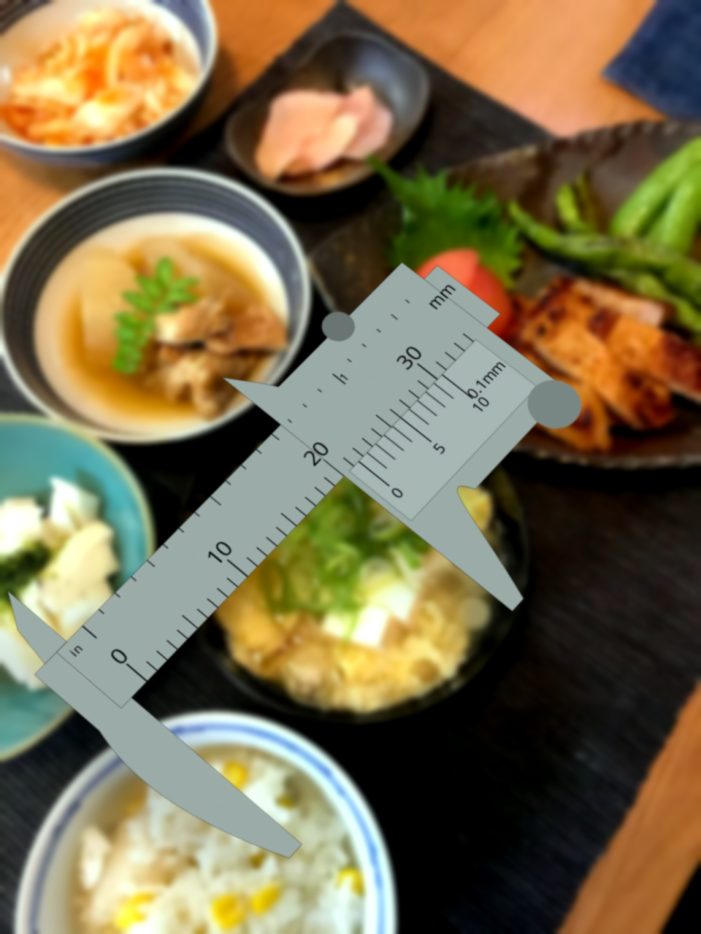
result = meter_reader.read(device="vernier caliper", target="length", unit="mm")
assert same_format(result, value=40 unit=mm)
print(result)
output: value=21.5 unit=mm
